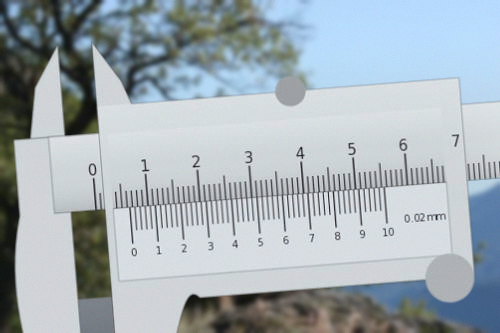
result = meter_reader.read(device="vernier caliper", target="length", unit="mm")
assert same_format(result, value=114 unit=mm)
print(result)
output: value=6.5 unit=mm
